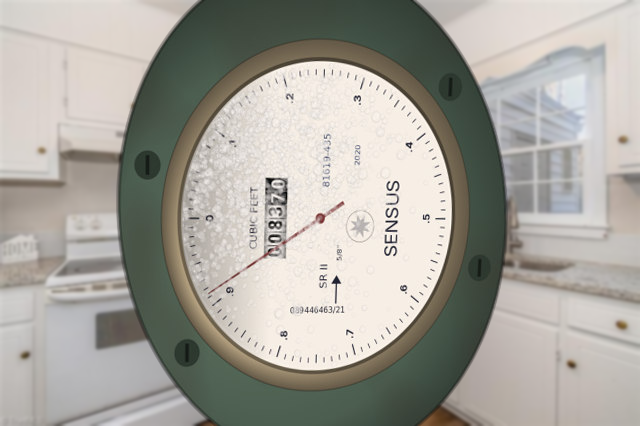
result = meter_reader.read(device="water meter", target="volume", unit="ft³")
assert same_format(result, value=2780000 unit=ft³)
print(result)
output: value=8369.91 unit=ft³
